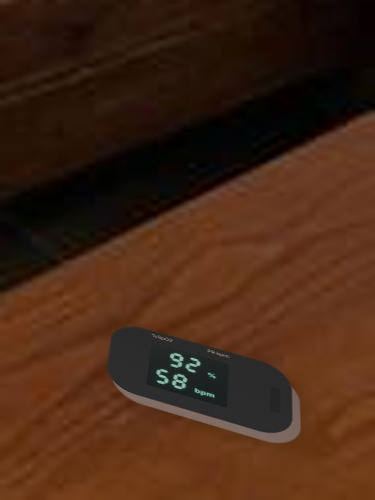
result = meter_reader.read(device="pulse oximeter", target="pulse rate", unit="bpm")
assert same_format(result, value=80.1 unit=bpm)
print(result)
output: value=58 unit=bpm
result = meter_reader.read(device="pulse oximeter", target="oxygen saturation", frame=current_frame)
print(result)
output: value=92 unit=%
